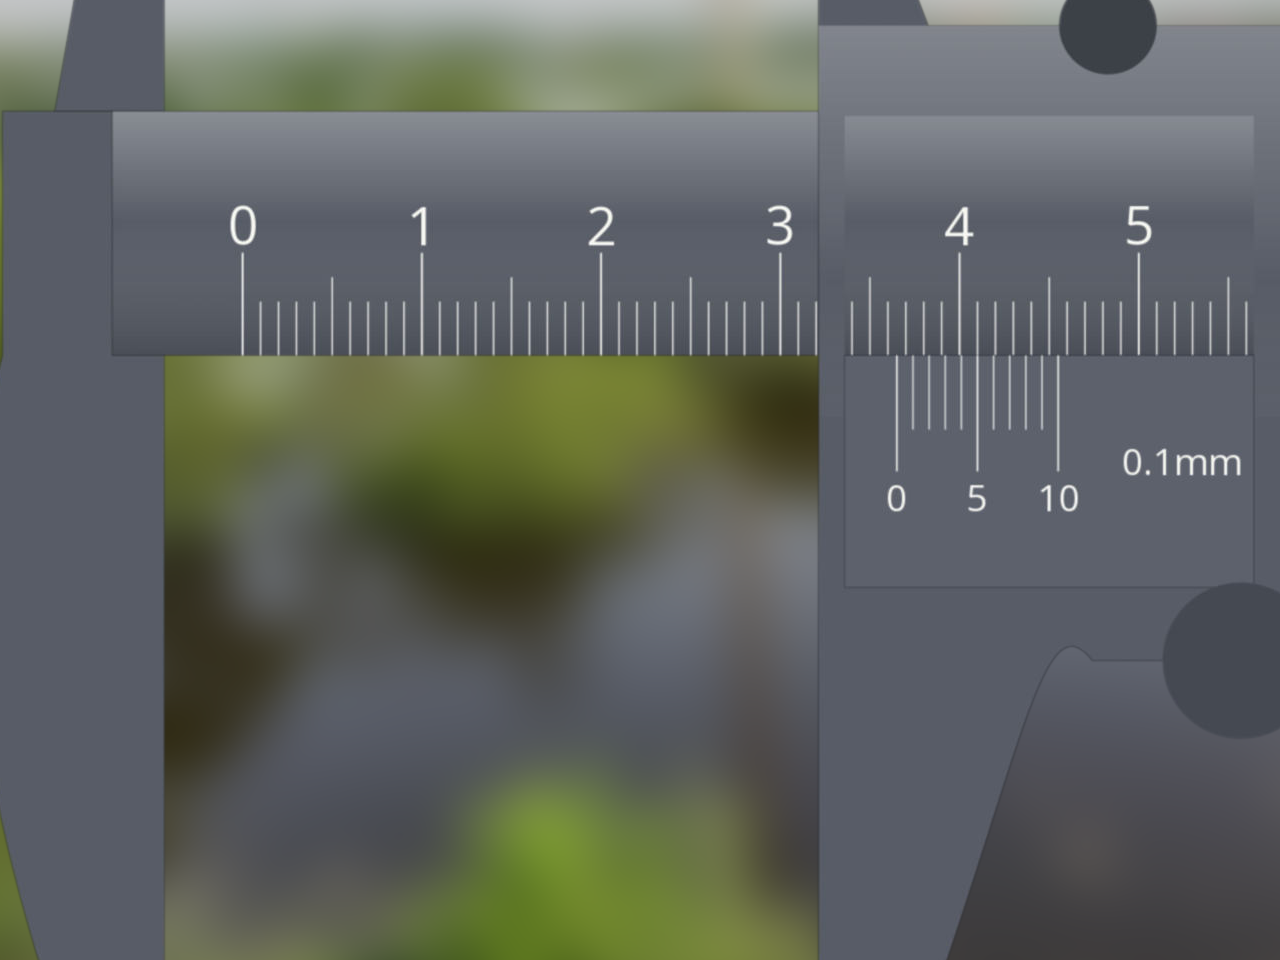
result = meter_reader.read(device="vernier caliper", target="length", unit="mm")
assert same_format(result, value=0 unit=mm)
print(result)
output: value=36.5 unit=mm
